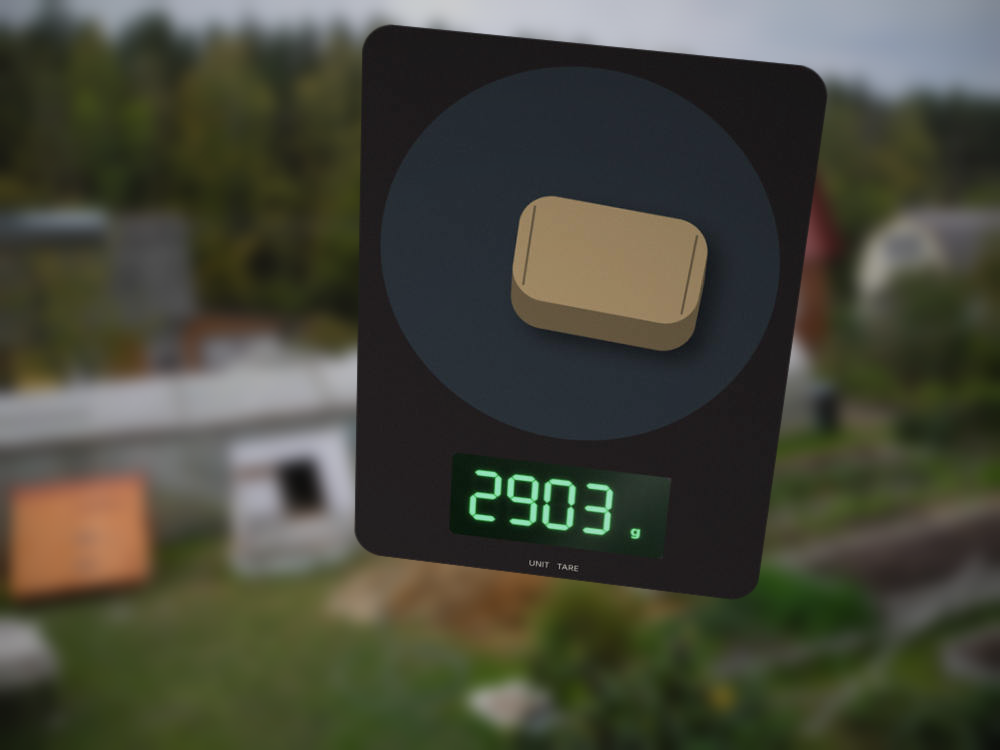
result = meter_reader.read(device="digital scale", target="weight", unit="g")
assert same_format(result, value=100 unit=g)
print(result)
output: value=2903 unit=g
